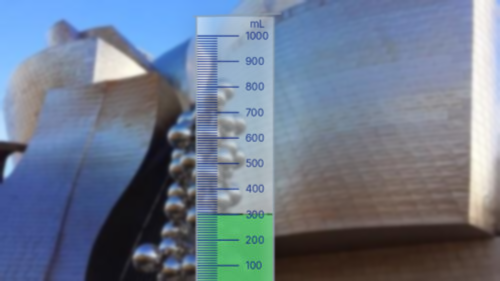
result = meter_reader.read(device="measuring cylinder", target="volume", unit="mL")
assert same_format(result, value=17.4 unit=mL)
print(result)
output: value=300 unit=mL
